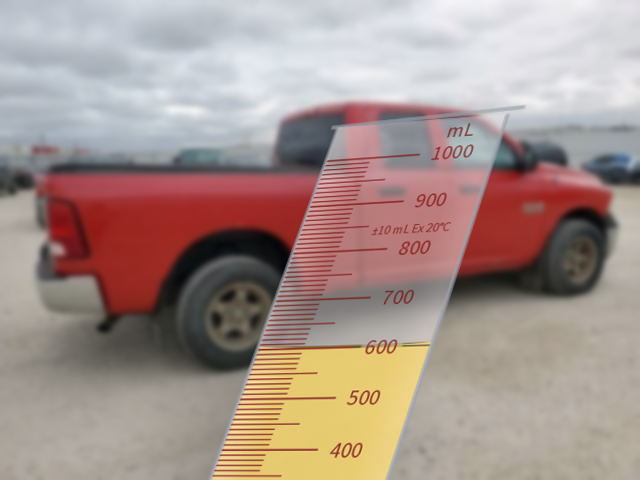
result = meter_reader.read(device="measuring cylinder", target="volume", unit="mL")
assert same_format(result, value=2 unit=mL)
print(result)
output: value=600 unit=mL
